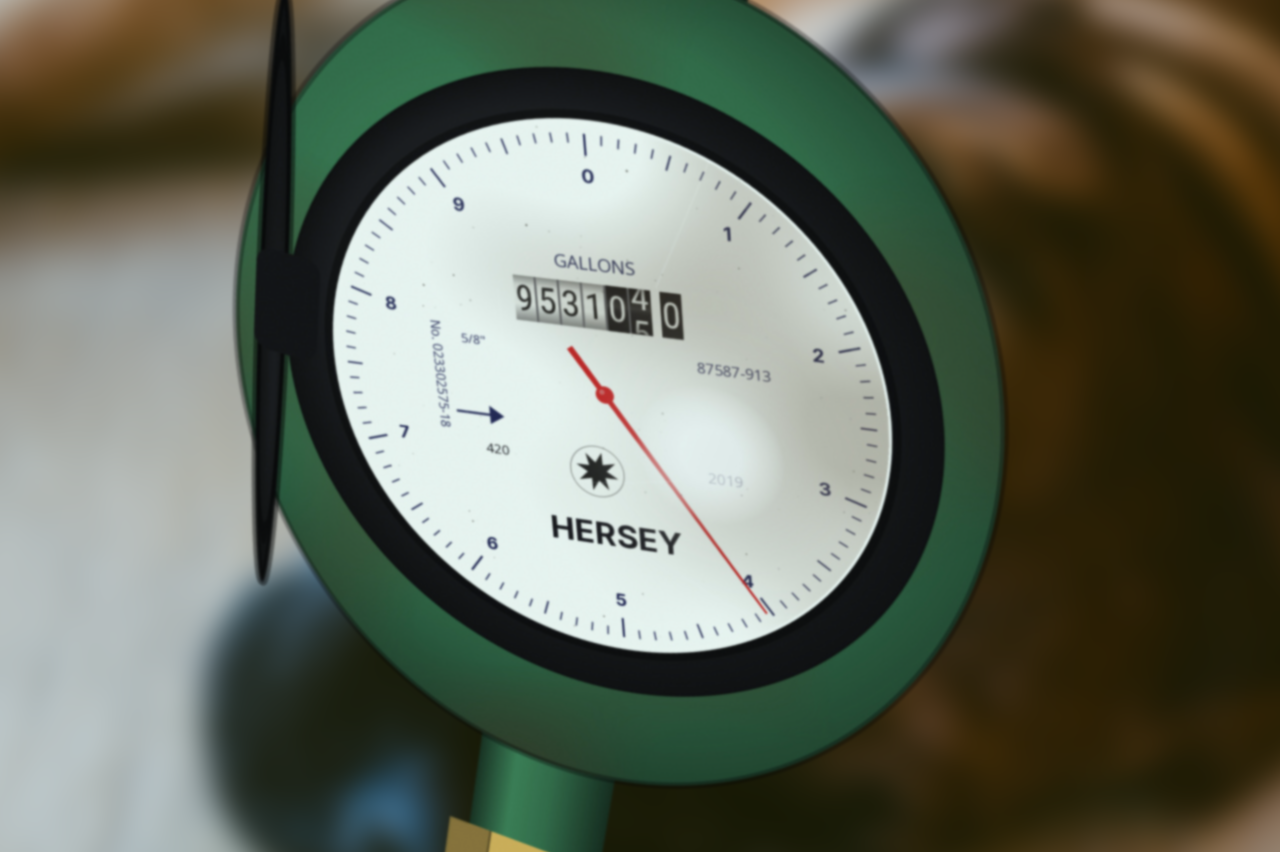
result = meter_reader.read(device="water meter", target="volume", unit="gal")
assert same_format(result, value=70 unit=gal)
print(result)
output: value=9531044.0 unit=gal
